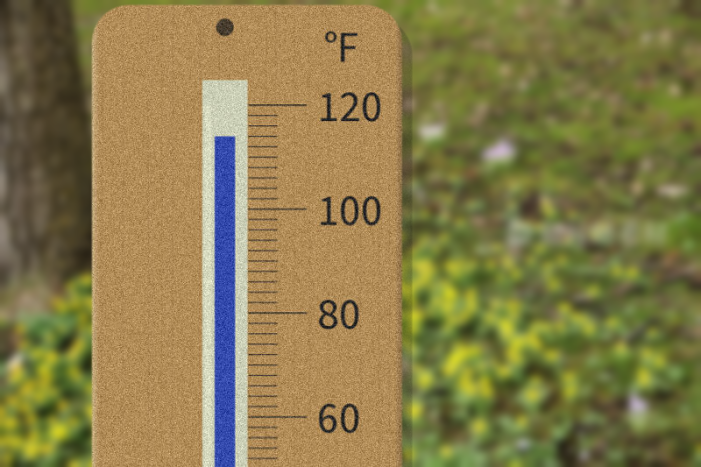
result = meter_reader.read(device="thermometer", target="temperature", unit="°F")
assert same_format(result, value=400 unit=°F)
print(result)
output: value=114 unit=°F
